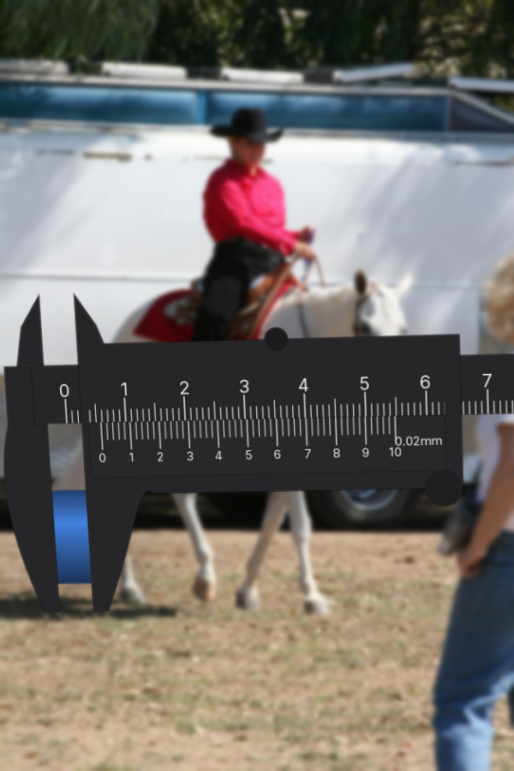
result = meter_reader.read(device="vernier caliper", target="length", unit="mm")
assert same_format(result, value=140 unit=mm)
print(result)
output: value=5.8 unit=mm
